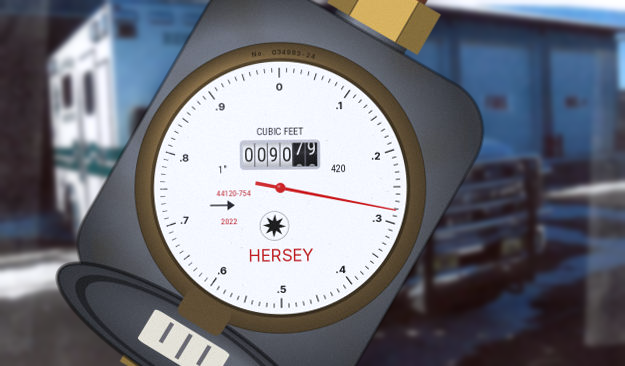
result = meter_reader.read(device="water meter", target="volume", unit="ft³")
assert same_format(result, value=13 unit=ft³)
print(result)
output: value=9079.28 unit=ft³
